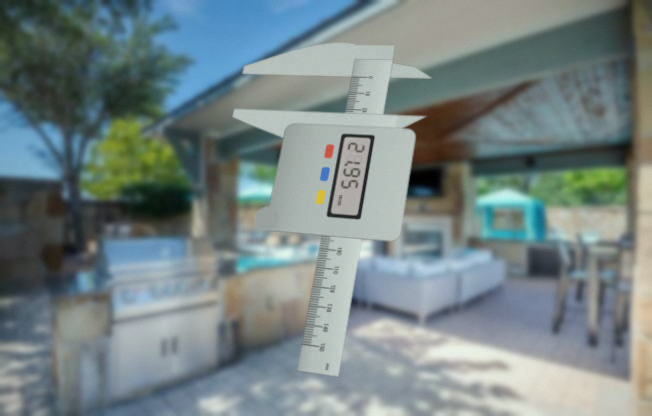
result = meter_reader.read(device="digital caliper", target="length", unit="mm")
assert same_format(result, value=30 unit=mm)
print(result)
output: value=21.95 unit=mm
